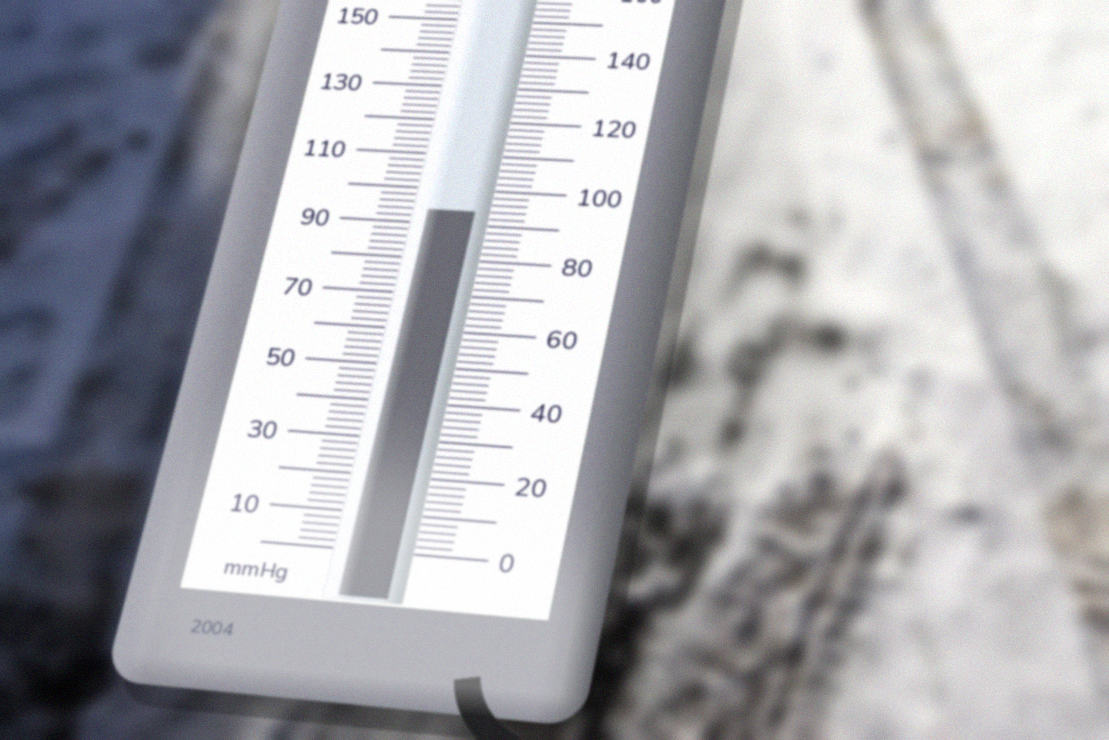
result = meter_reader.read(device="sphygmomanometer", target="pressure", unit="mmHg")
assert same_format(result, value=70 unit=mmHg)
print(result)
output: value=94 unit=mmHg
